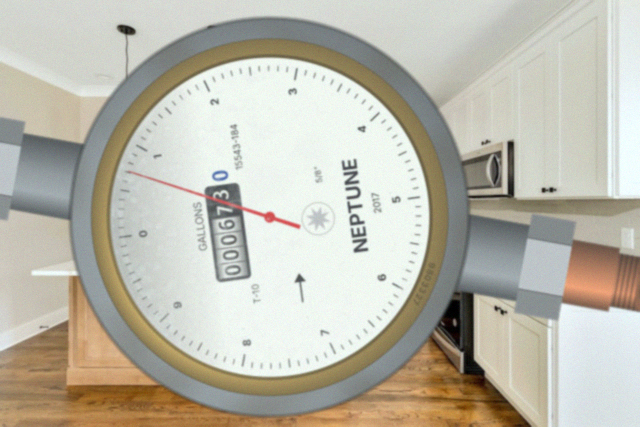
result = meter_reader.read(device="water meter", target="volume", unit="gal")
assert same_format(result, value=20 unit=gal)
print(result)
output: value=6730.7 unit=gal
